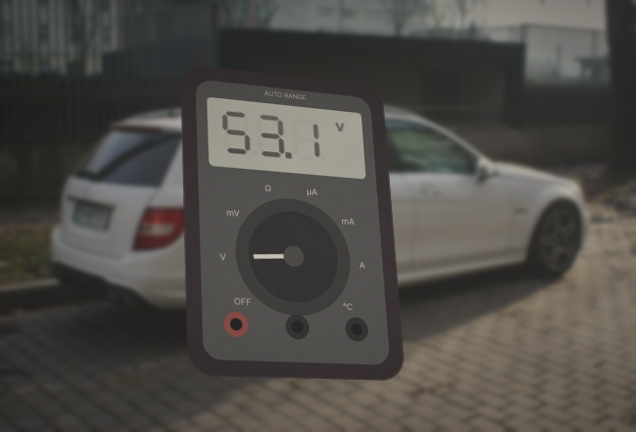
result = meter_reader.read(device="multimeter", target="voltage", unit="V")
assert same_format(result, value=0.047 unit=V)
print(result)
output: value=53.1 unit=V
